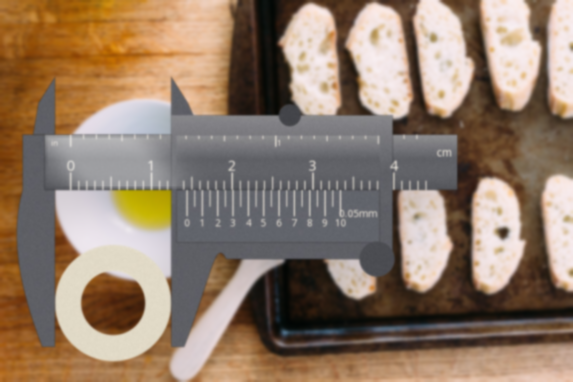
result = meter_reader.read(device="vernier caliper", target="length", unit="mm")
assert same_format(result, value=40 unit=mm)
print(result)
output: value=14.4 unit=mm
